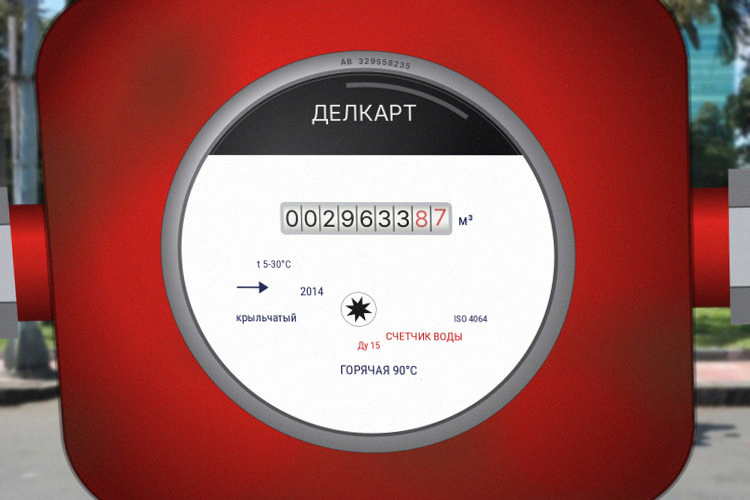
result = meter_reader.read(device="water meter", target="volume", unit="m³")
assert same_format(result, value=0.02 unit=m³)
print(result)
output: value=29633.87 unit=m³
